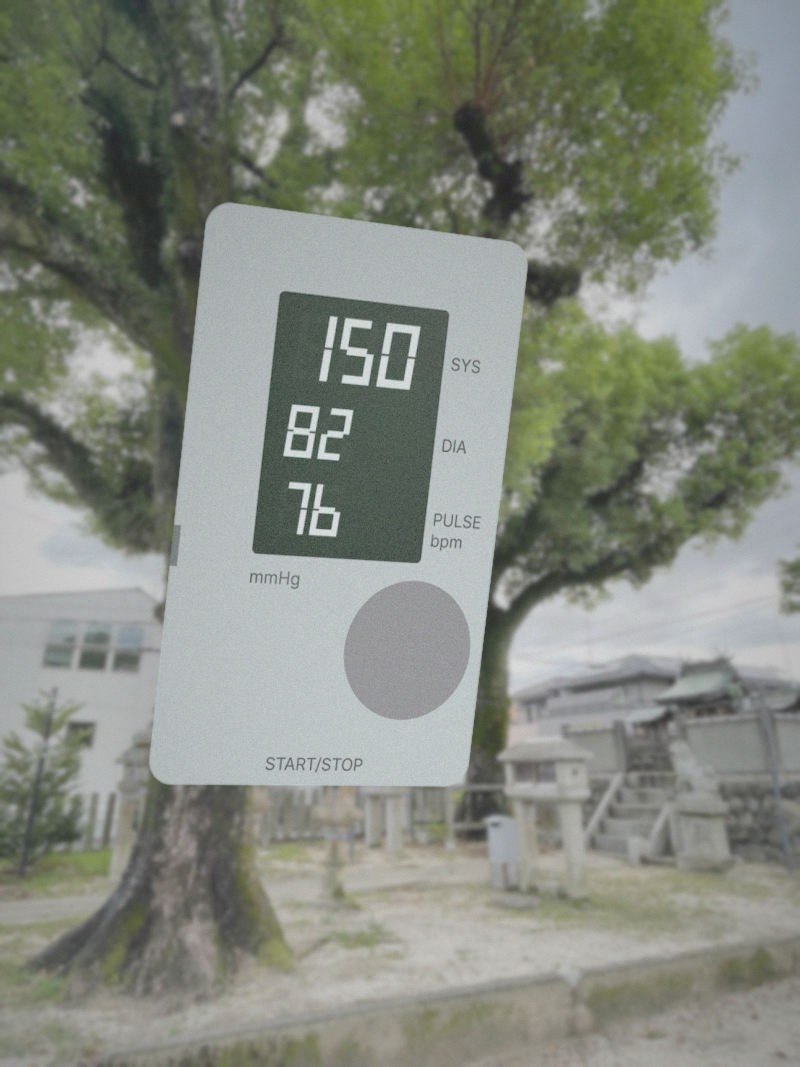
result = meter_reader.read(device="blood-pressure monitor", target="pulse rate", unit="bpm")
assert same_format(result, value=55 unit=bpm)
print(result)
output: value=76 unit=bpm
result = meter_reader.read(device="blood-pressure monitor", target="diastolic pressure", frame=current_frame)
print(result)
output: value=82 unit=mmHg
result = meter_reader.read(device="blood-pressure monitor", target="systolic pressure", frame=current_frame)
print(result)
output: value=150 unit=mmHg
